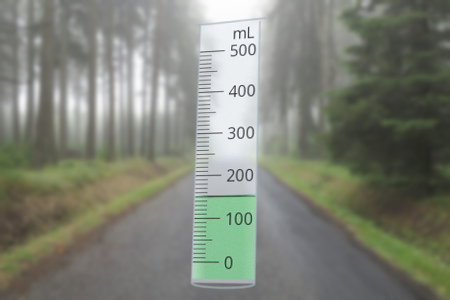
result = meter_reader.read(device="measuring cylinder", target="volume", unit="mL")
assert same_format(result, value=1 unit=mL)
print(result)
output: value=150 unit=mL
